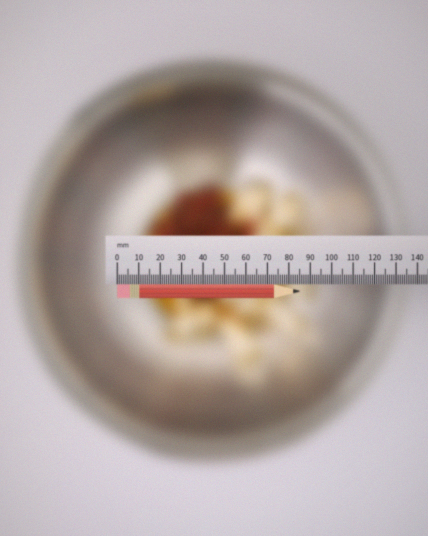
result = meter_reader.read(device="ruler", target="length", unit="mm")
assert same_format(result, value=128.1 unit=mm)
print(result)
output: value=85 unit=mm
